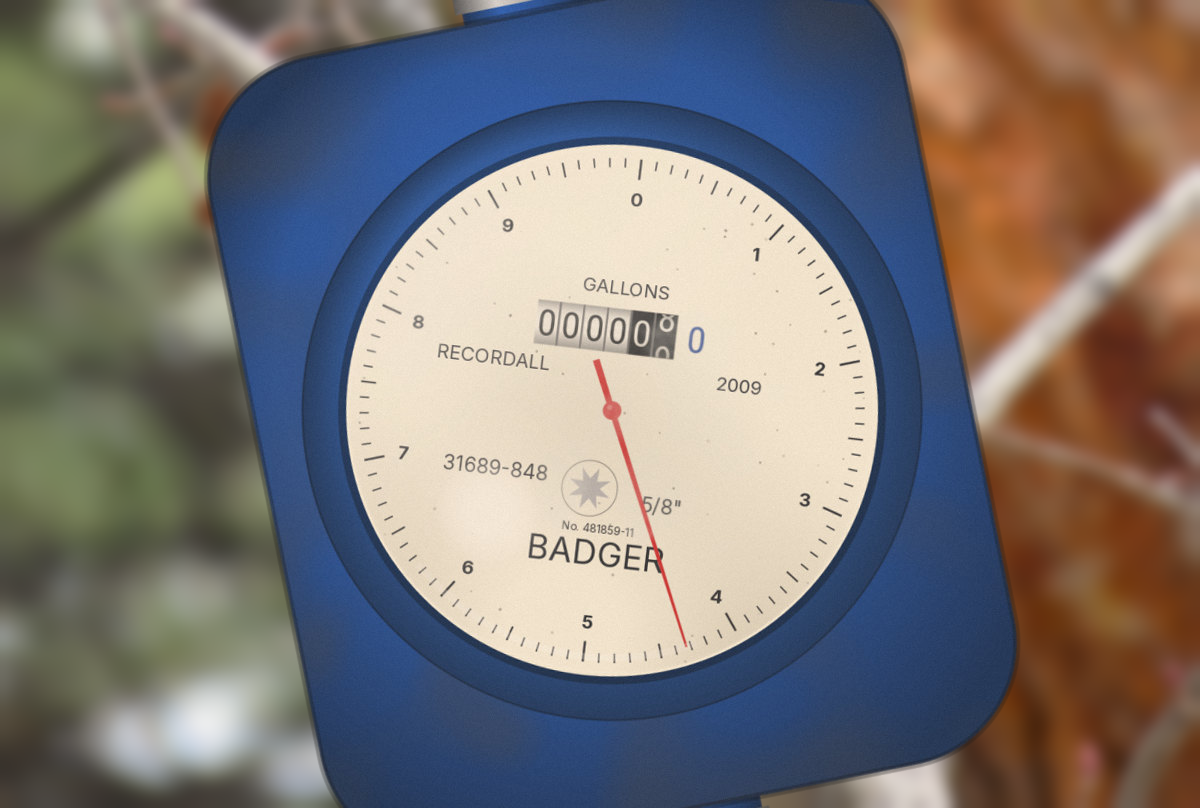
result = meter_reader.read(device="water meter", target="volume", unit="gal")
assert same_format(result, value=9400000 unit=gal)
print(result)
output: value=84.3 unit=gal
